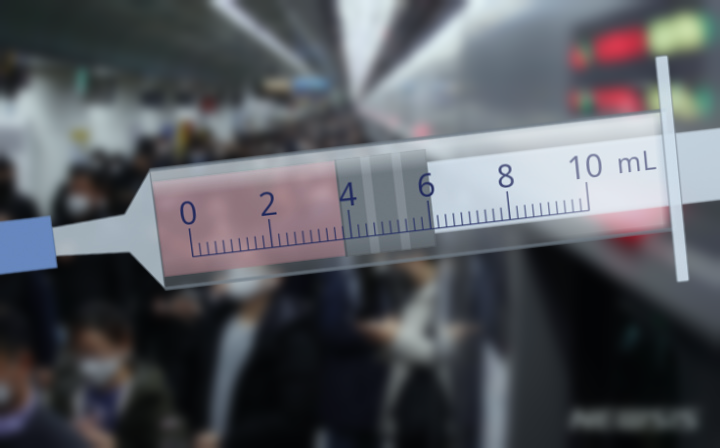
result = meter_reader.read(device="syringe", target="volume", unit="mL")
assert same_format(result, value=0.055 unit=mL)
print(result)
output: value=3.8 unit=mL
